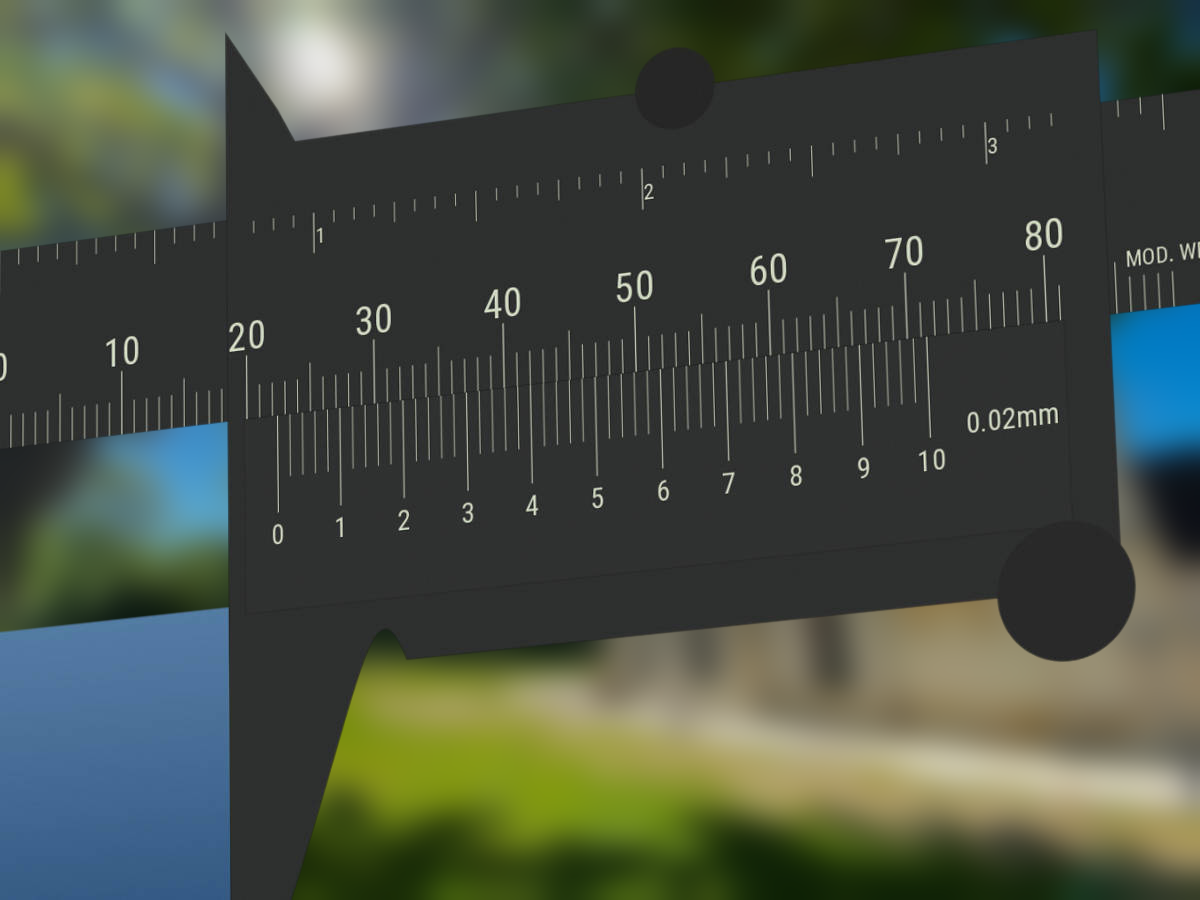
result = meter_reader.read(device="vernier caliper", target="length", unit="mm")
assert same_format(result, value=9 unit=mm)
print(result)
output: value=22.4 unit=mm
